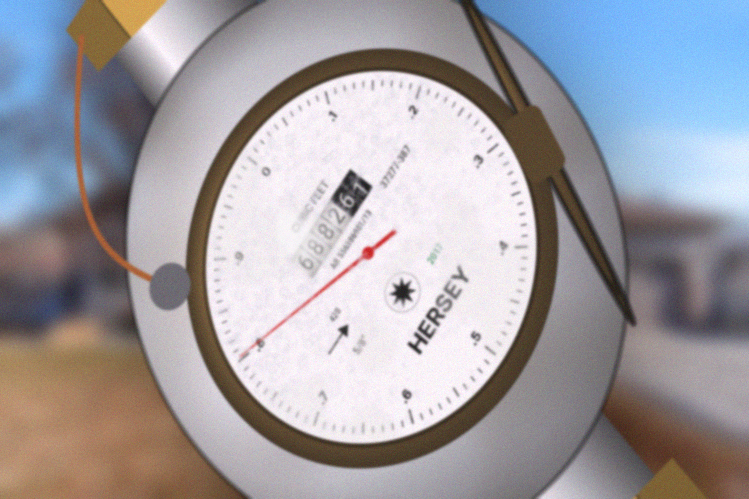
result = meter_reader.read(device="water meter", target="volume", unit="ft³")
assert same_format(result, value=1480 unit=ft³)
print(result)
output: value=688260.80 unit=ft³
